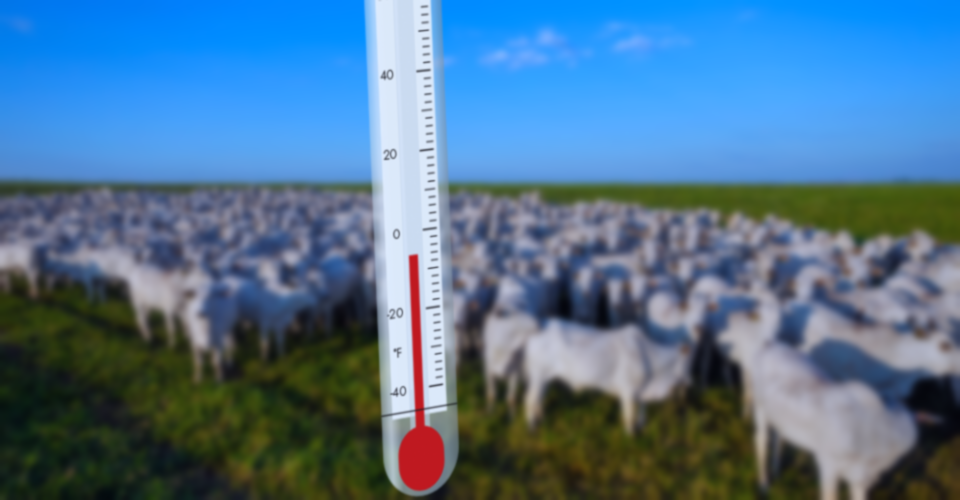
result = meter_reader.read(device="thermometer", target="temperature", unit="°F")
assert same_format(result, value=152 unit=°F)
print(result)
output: value=-6 unit=°F
